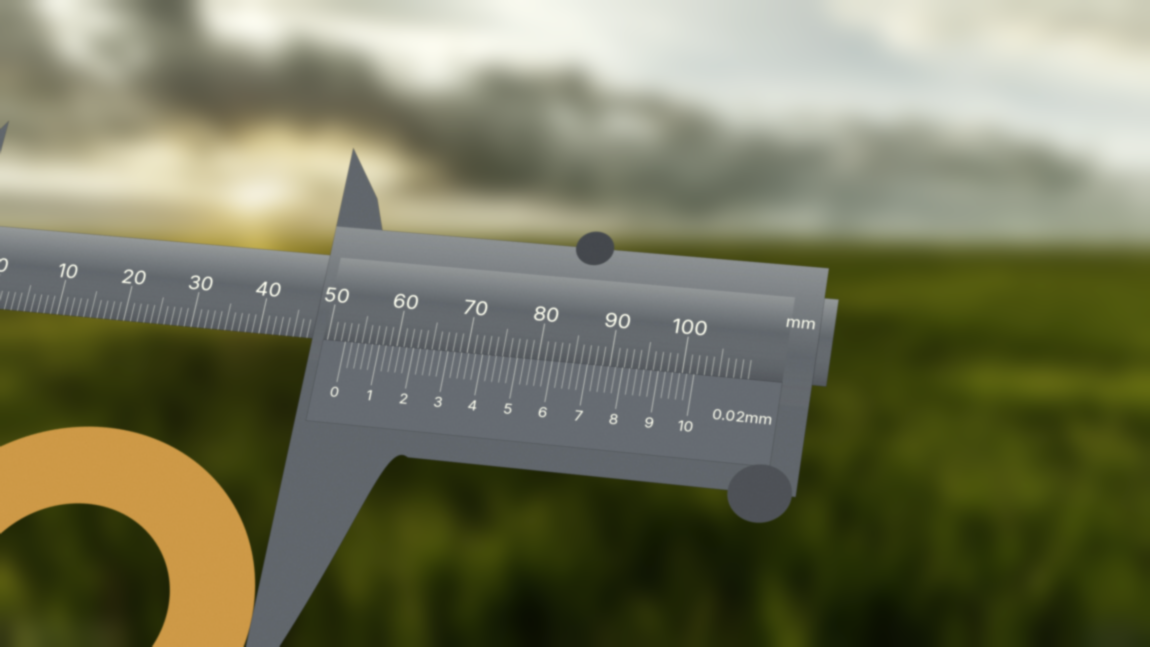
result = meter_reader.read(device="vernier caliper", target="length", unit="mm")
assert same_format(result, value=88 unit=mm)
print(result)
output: value=52.6 unit=mm
